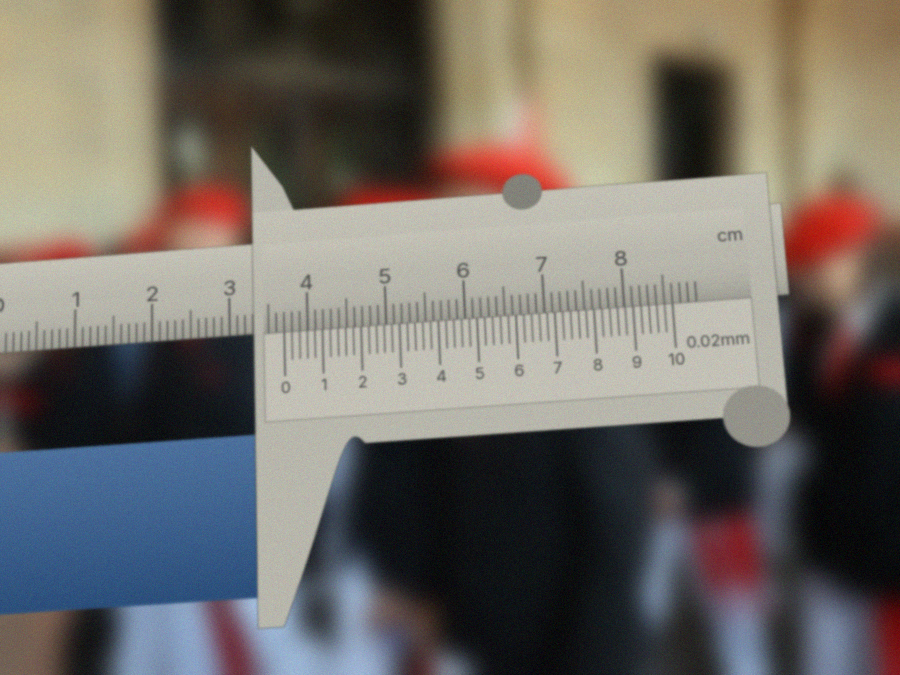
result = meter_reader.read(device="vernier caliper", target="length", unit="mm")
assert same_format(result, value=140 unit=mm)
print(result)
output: value=37.0 unit=mm
